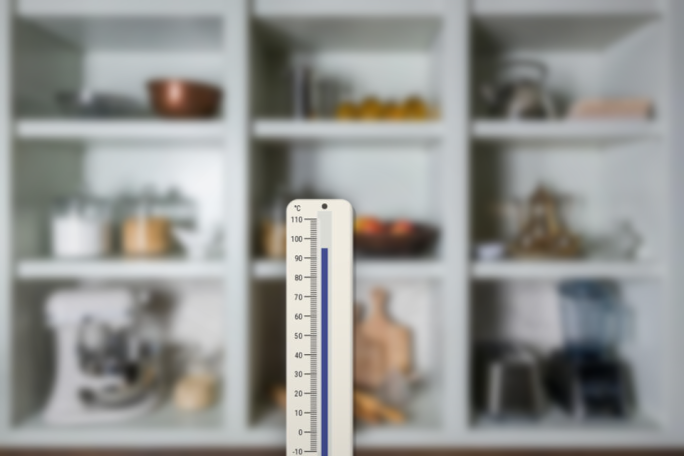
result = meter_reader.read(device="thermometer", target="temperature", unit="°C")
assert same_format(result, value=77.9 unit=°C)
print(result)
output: value=95 unit=°C
